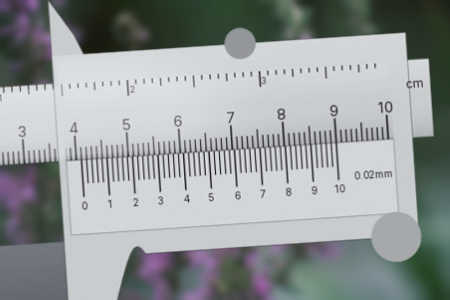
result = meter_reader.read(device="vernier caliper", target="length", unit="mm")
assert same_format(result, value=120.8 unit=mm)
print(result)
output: value=41.0 unit=mm
